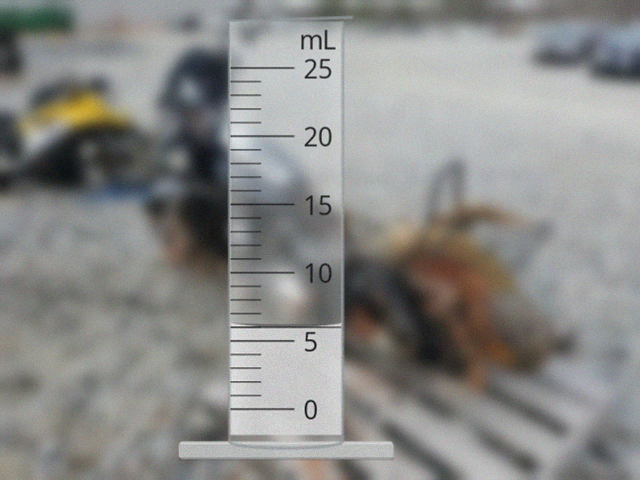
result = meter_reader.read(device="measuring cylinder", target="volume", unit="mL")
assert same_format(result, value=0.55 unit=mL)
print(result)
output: value=6 unit=mL
